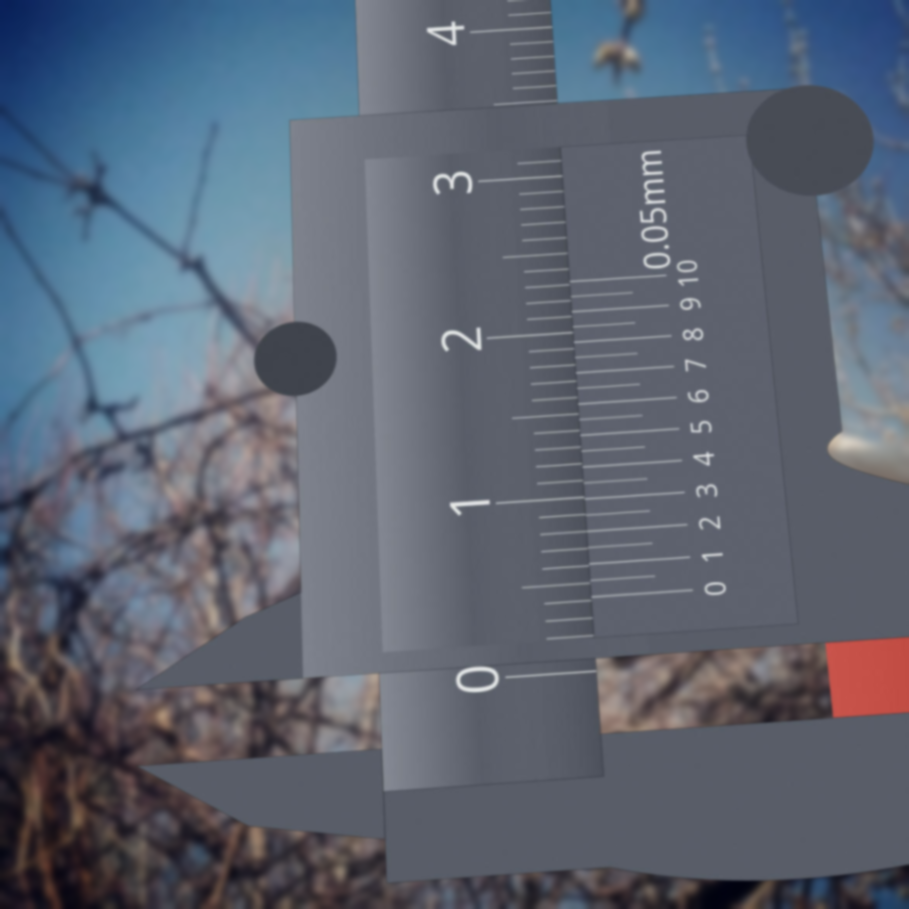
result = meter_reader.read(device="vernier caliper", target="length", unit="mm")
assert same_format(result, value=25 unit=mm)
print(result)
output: value=4.2 unit=mm
